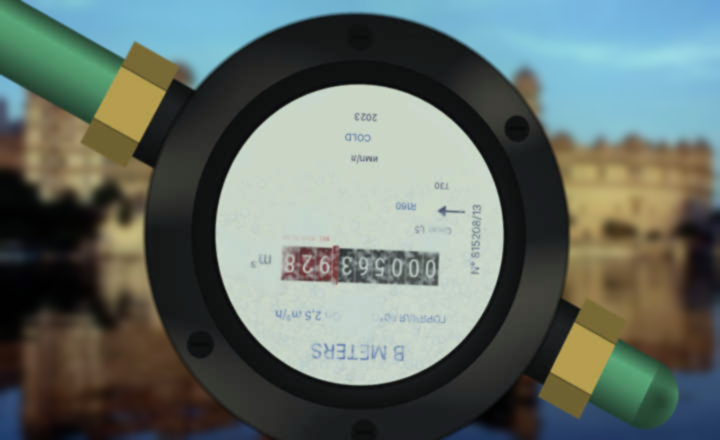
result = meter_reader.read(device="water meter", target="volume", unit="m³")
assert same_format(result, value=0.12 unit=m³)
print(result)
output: value=563.928 unit=m³
